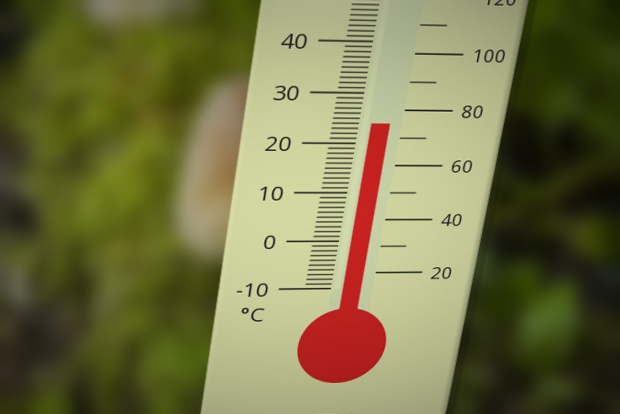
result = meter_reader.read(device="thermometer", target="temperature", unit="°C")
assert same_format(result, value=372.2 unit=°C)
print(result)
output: value=24 unit=°C
